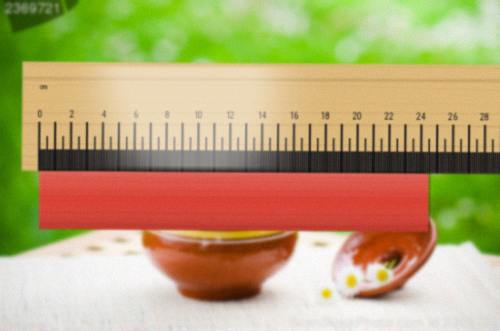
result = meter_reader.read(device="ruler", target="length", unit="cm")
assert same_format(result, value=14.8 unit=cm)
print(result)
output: value=24.5 unit=cm
